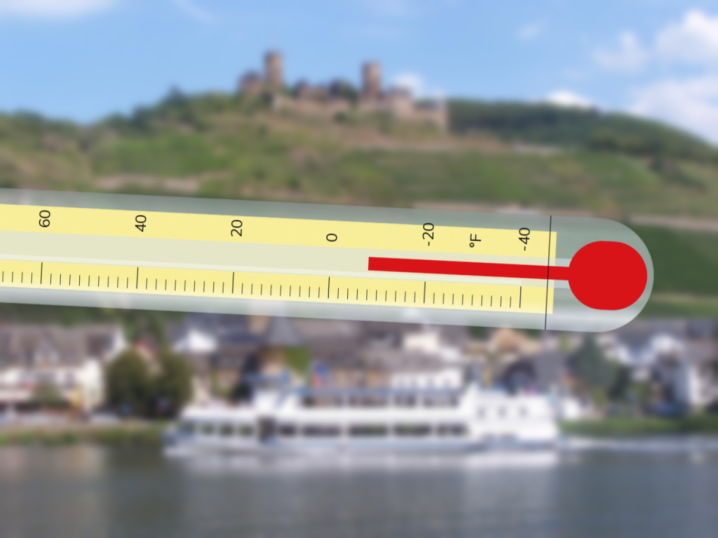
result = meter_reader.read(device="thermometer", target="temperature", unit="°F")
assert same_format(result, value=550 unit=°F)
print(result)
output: value=-8 unit=°F
